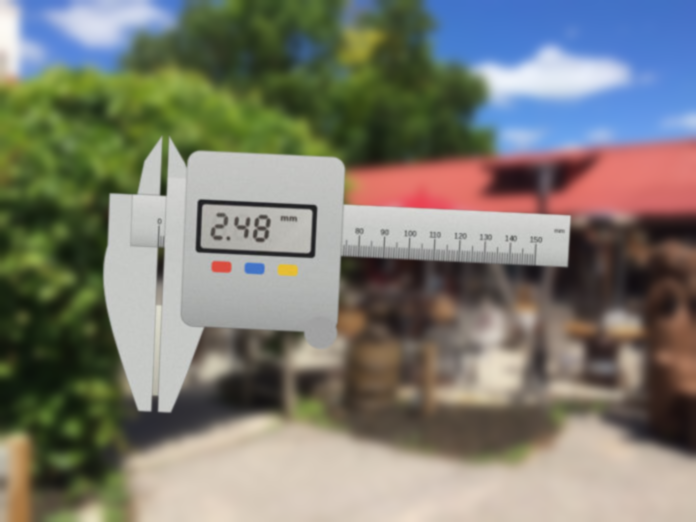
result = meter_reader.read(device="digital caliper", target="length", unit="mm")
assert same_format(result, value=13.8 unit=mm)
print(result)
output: value=2.48 unit=mm
